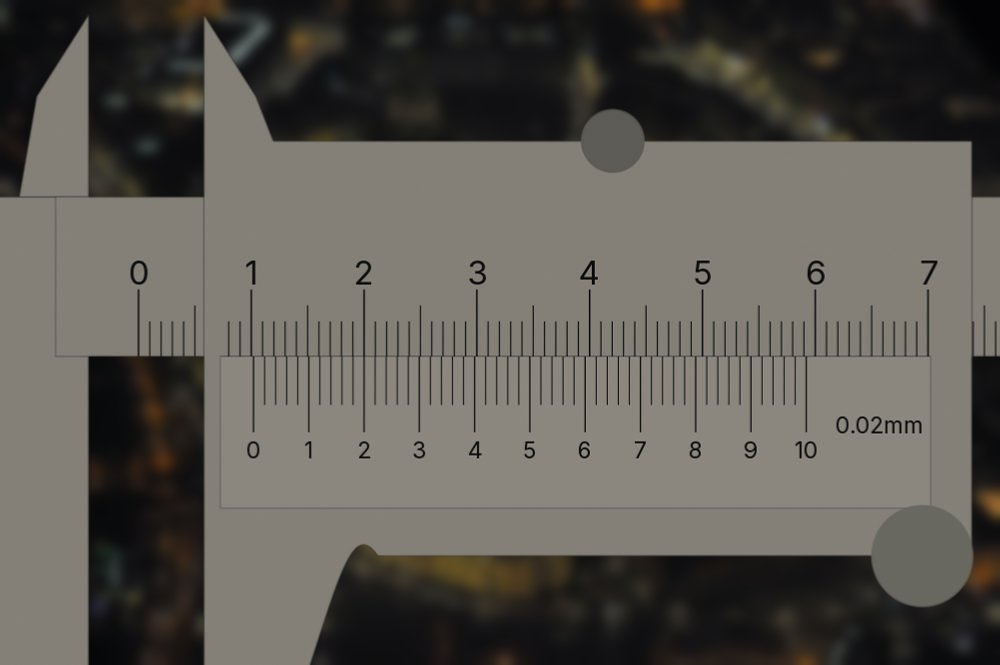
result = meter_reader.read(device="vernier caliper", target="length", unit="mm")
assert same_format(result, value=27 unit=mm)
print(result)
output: value=10.2 unit=mm
